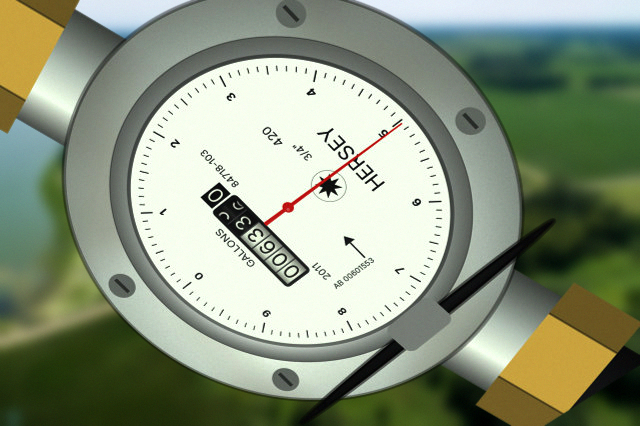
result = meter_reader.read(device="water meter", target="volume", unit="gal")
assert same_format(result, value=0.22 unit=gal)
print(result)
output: value=63355.0 unit=gal
